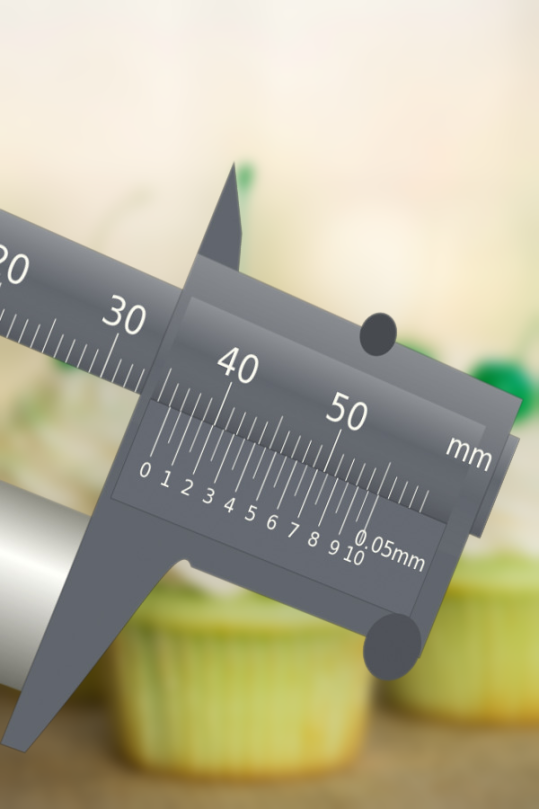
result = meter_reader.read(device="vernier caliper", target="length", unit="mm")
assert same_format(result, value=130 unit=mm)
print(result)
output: value=36.1 unit=mm
